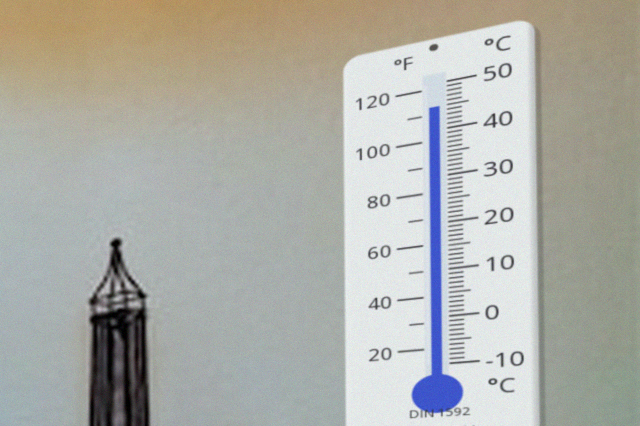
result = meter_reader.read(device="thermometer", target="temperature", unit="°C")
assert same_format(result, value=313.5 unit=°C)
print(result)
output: value=45 unit=°C
